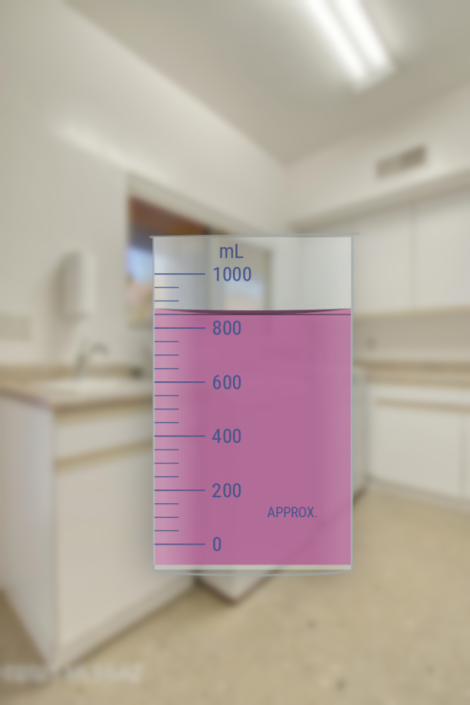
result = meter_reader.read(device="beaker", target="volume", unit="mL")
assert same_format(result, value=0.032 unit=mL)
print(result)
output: value=850 unit=mL
